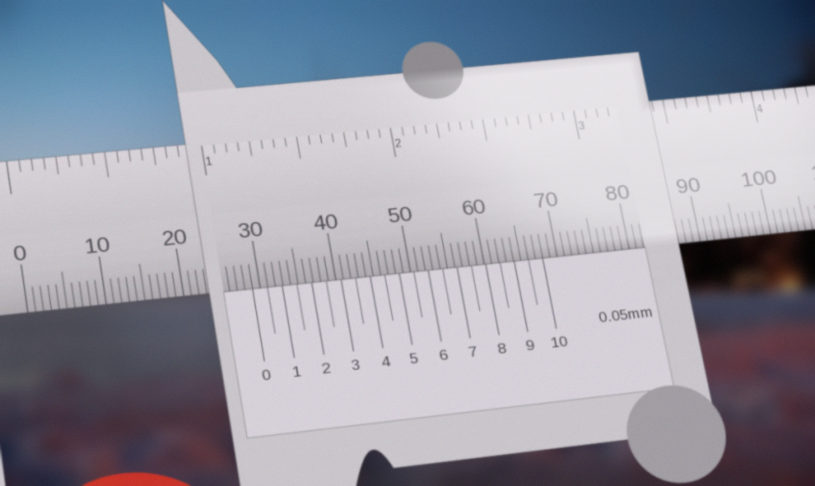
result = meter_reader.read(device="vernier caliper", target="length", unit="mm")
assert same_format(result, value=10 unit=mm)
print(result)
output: value=29.0 unit=mm
